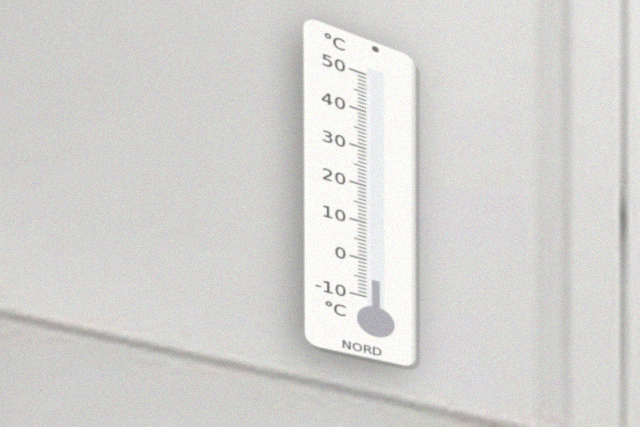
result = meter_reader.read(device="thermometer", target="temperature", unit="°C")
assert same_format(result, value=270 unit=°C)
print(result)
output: value=-5 unit=°C
